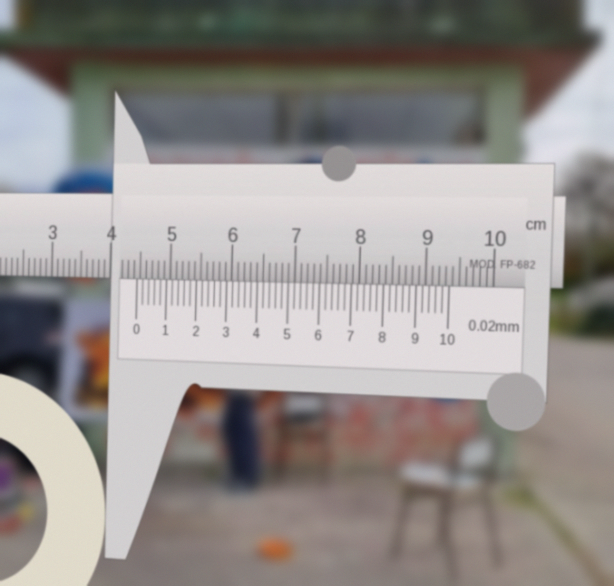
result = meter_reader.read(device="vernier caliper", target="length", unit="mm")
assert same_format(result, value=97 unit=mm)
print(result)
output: value=44.5 unit=mm
